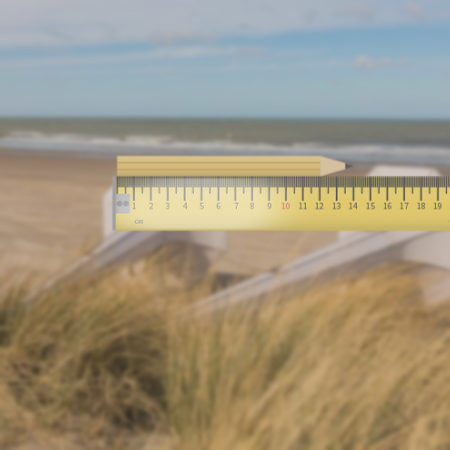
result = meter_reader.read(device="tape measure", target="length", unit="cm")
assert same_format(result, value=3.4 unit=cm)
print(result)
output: value=14 unit=cm
